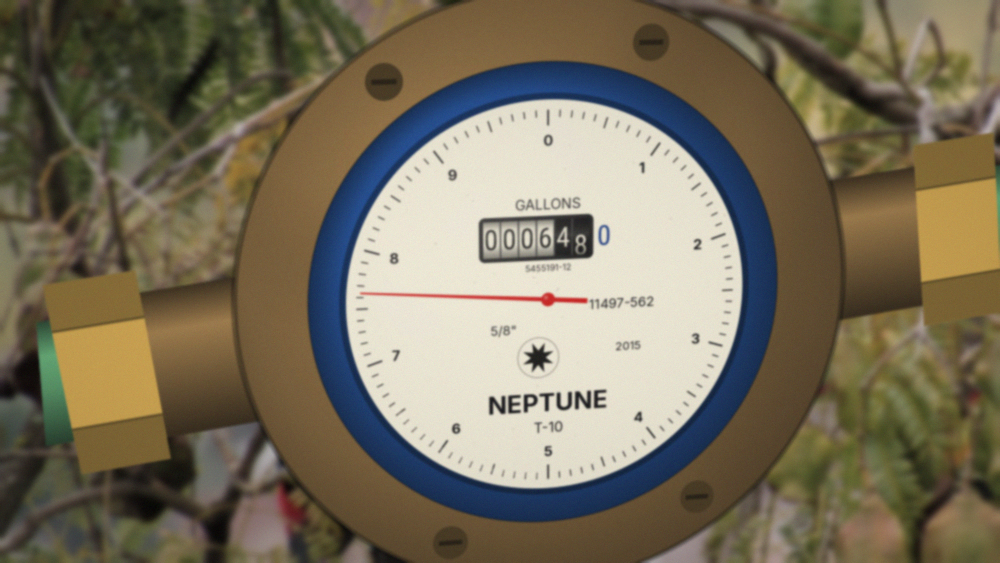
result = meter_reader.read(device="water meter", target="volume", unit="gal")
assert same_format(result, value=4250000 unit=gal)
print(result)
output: value=6477.6 unit=gal
